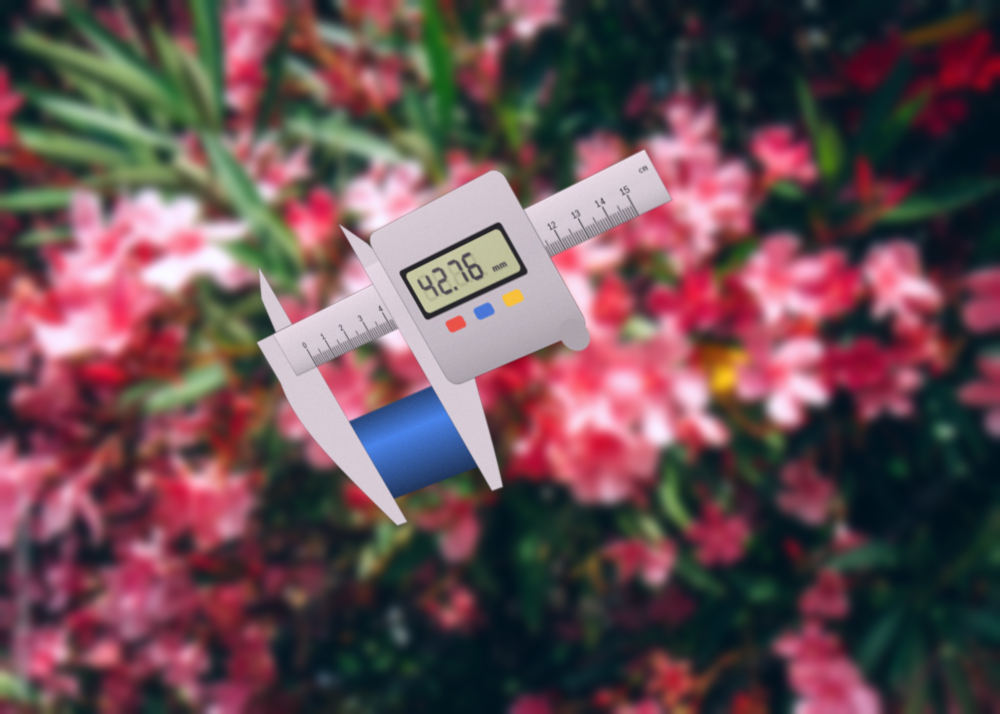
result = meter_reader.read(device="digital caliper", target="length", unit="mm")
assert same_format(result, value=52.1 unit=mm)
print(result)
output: value=42.76 unit=mm
